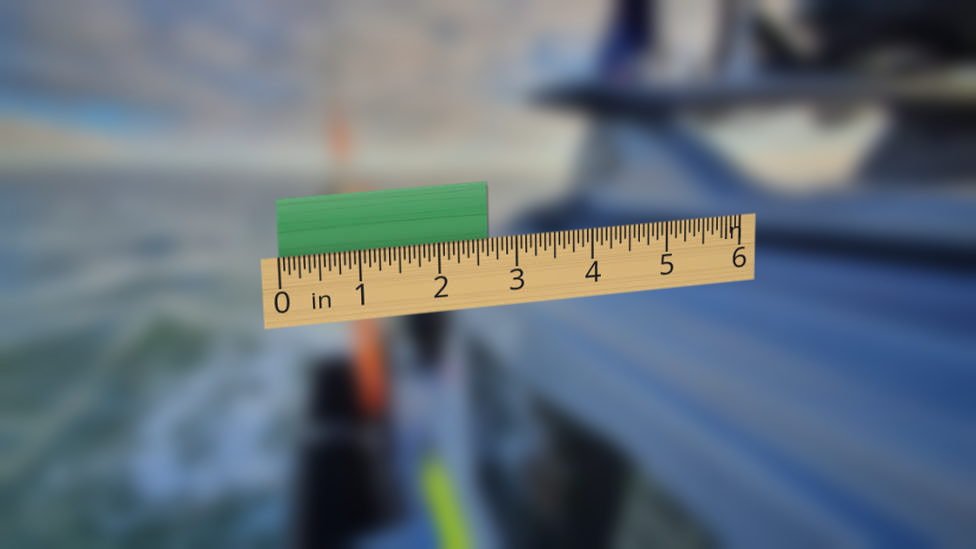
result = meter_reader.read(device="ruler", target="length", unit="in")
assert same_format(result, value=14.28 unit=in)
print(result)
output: value=2.625 unit=in
